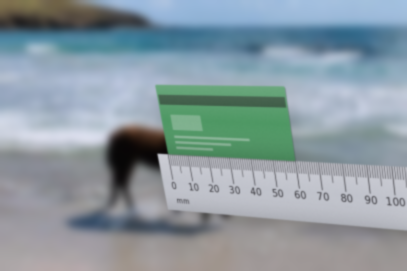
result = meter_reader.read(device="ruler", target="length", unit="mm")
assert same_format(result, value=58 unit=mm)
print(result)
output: value=60 unit=mm
